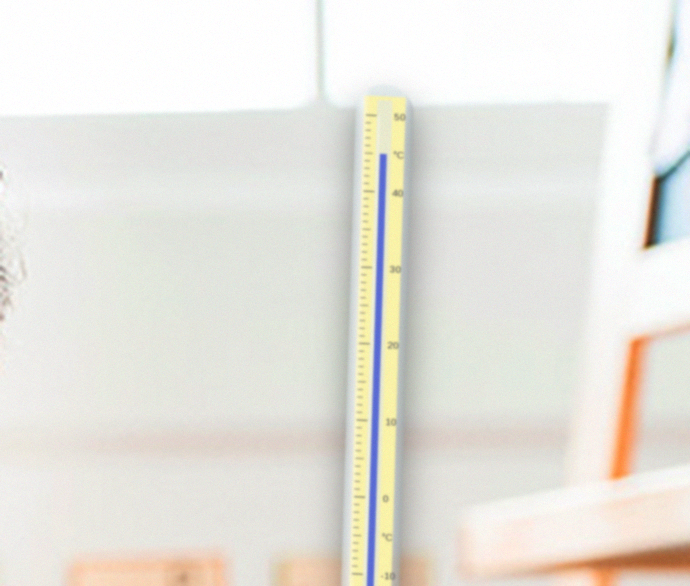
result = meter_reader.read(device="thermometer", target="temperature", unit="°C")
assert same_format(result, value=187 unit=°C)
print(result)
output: value=45 unit=°C
